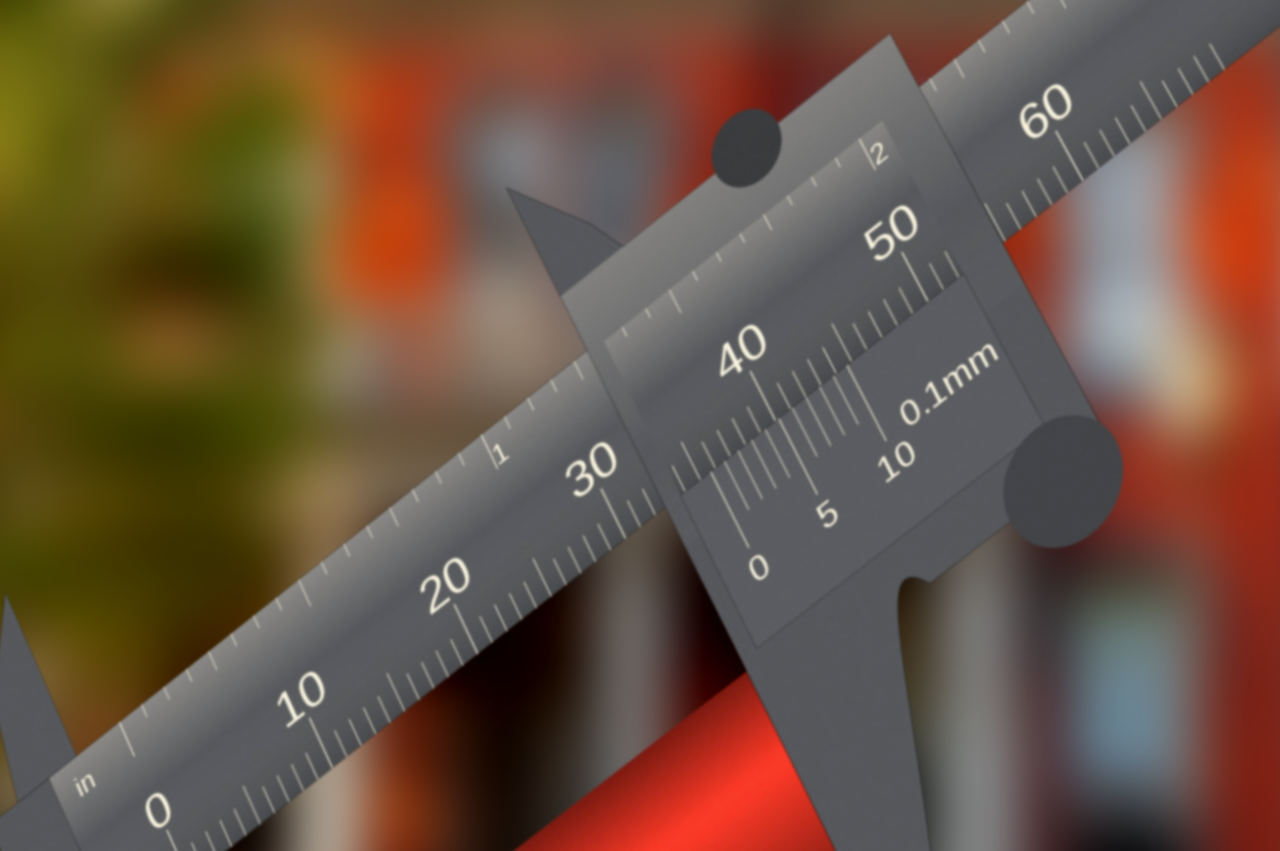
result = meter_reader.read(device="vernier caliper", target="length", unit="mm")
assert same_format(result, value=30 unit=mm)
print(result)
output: value=35.7 unit=mm
